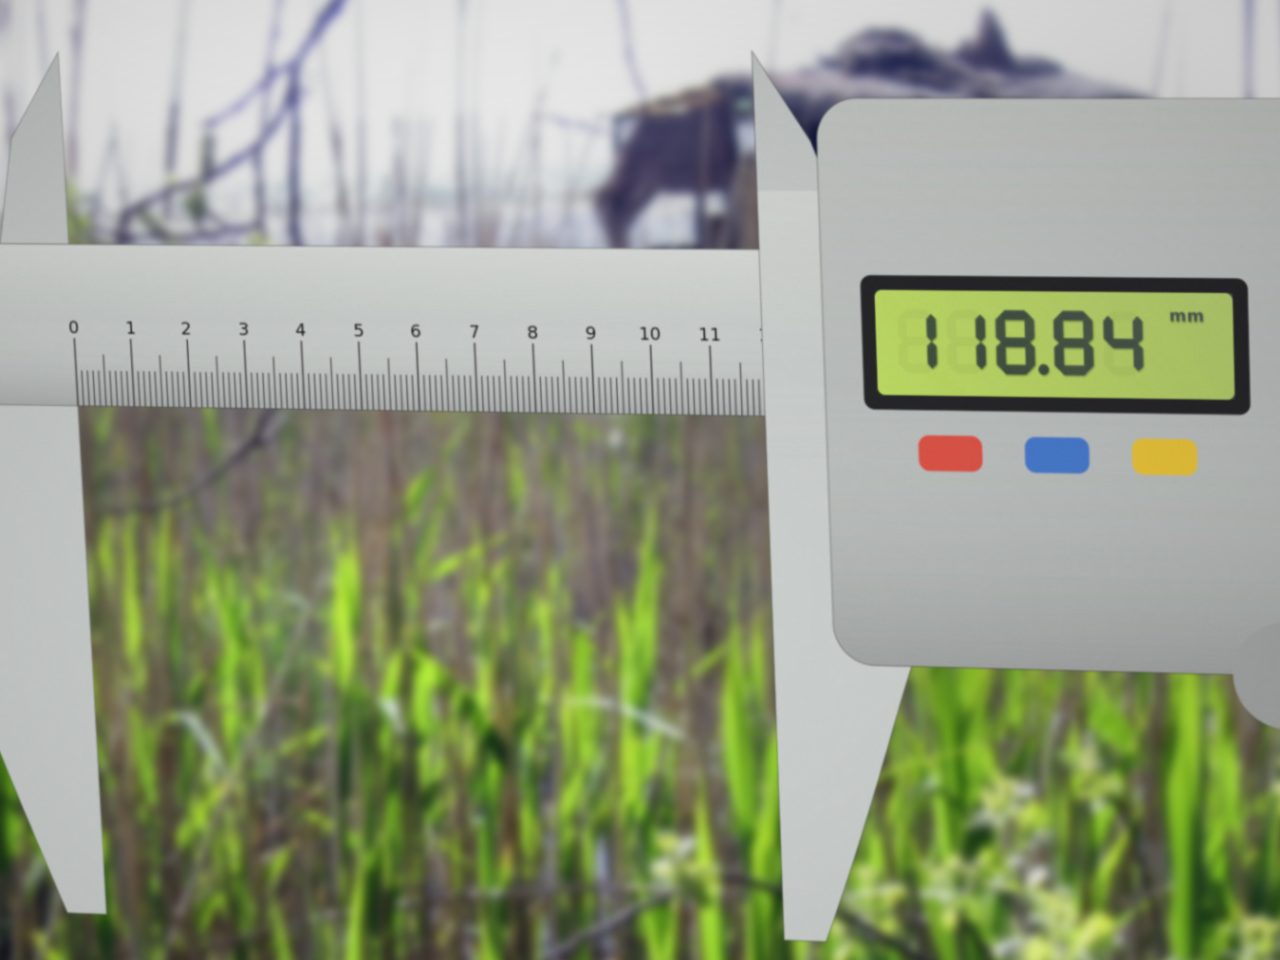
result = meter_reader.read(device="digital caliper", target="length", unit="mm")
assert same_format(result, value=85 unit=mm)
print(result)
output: value=118.84 unit=mm
